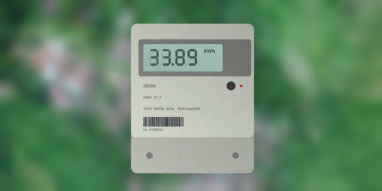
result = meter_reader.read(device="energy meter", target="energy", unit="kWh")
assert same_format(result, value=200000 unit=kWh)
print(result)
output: value=33.89 unit=kWh
